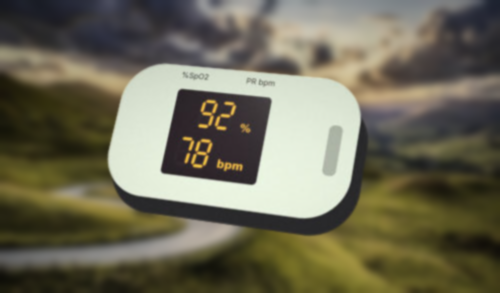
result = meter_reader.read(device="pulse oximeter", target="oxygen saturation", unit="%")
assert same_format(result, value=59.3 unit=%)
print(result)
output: value=92 unit=%
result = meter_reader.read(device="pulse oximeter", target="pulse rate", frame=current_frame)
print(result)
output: value=78 unit=bpm
